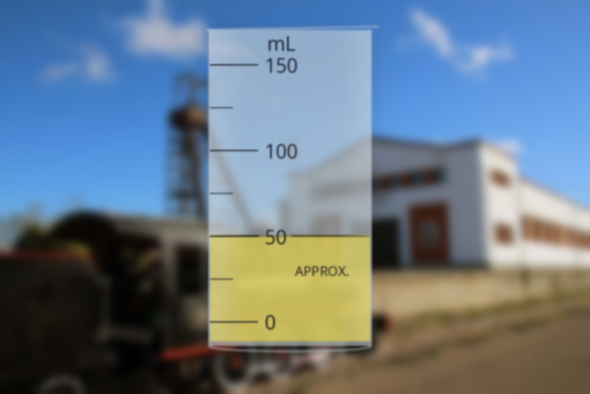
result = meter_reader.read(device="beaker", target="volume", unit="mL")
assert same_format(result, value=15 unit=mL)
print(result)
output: value=50 unit=mL
